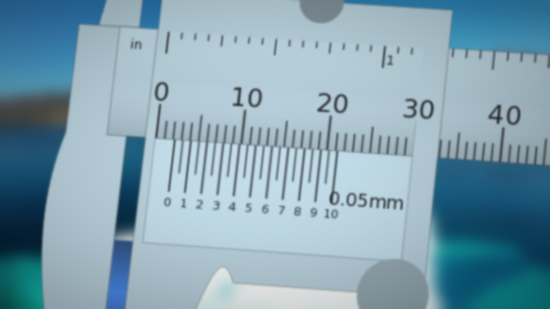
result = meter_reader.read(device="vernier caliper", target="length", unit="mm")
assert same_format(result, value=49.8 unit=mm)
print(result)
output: value=2.2 unit=mm
